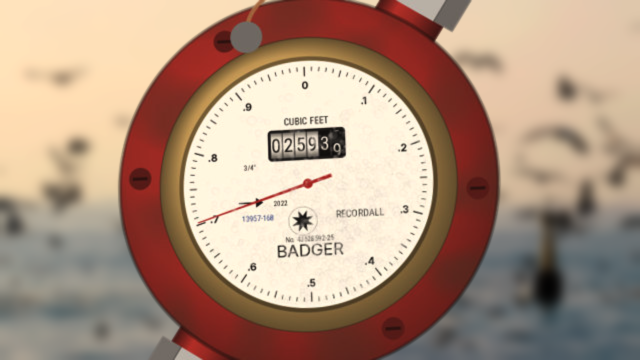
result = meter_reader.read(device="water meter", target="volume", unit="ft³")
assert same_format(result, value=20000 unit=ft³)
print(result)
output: value=25938.70 unit=ft³
